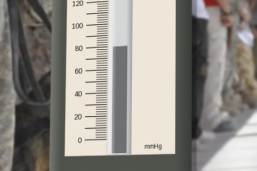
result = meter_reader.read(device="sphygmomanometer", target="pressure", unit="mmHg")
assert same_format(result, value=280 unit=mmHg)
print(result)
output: value=80 unit=mmHg
